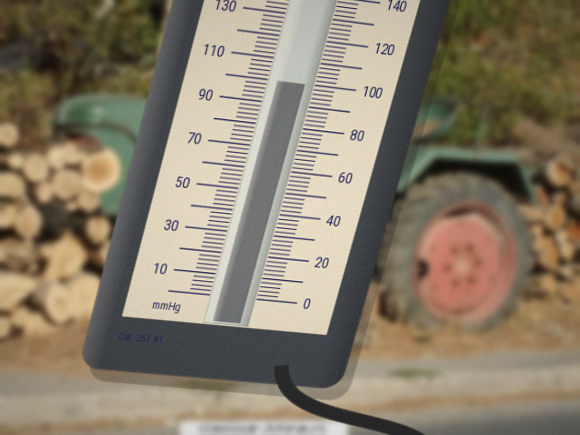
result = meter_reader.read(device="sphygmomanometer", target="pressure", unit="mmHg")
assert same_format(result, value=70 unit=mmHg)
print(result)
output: value=100 unit=mmHg
